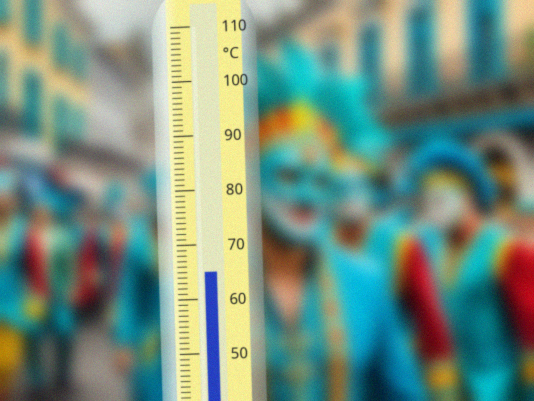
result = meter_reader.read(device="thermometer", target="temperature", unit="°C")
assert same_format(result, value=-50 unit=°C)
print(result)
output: value=65 unit=°C
